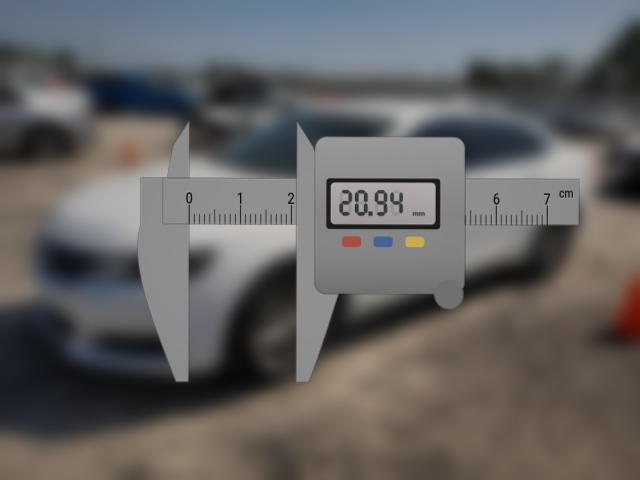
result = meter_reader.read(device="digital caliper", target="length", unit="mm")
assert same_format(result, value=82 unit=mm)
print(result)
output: value=20.94 unit=mm
